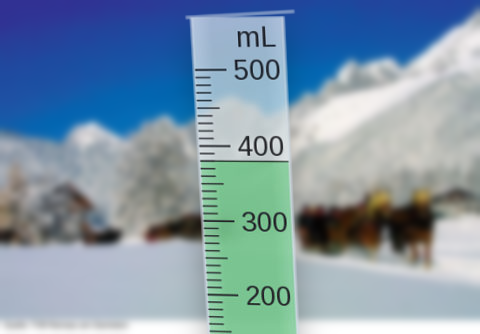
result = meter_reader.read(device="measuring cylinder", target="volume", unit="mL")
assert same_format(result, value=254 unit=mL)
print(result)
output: value=380 unit=mL
